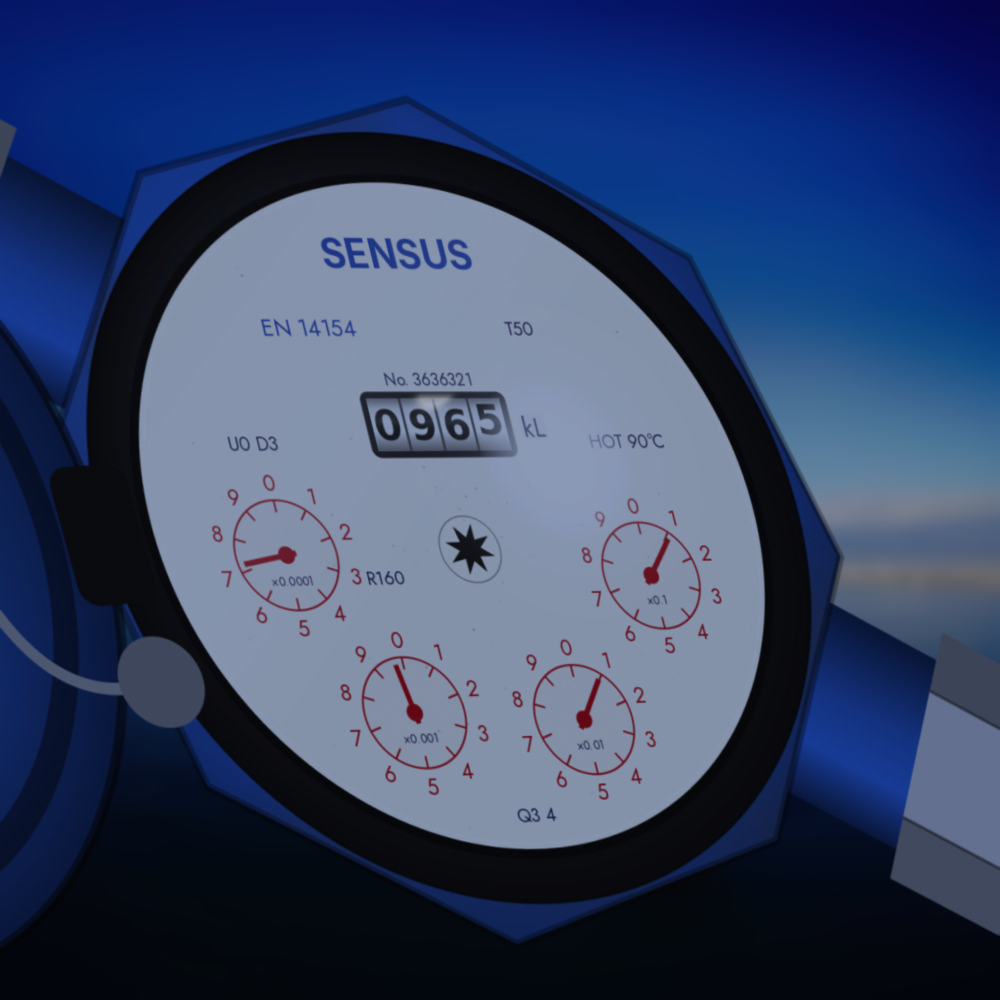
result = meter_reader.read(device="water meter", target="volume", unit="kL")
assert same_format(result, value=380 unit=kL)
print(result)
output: value=965.1097 unit=kL
